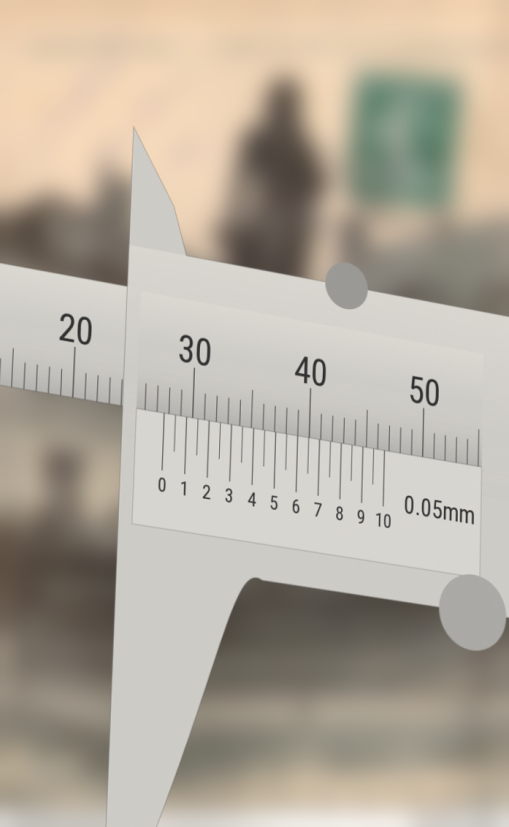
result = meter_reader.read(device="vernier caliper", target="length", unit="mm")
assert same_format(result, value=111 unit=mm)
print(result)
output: value=27.6 unit=mm
